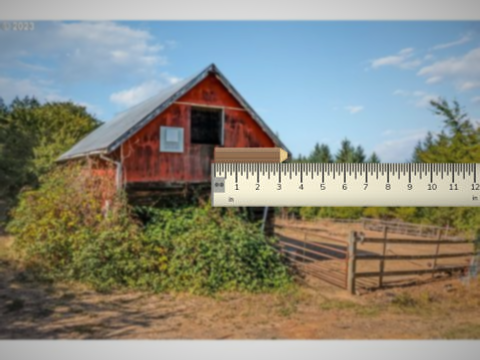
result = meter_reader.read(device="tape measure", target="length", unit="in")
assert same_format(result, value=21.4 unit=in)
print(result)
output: value=3.5 unit=in
